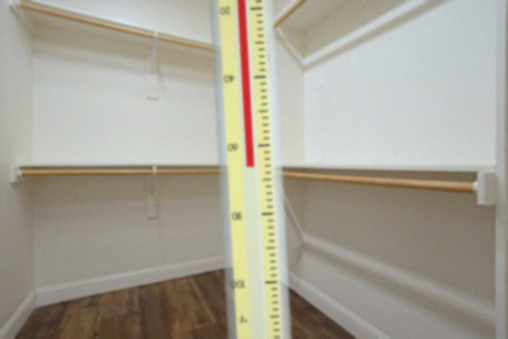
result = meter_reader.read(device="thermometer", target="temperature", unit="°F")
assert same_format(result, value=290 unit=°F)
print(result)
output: value=66 unit=°F
